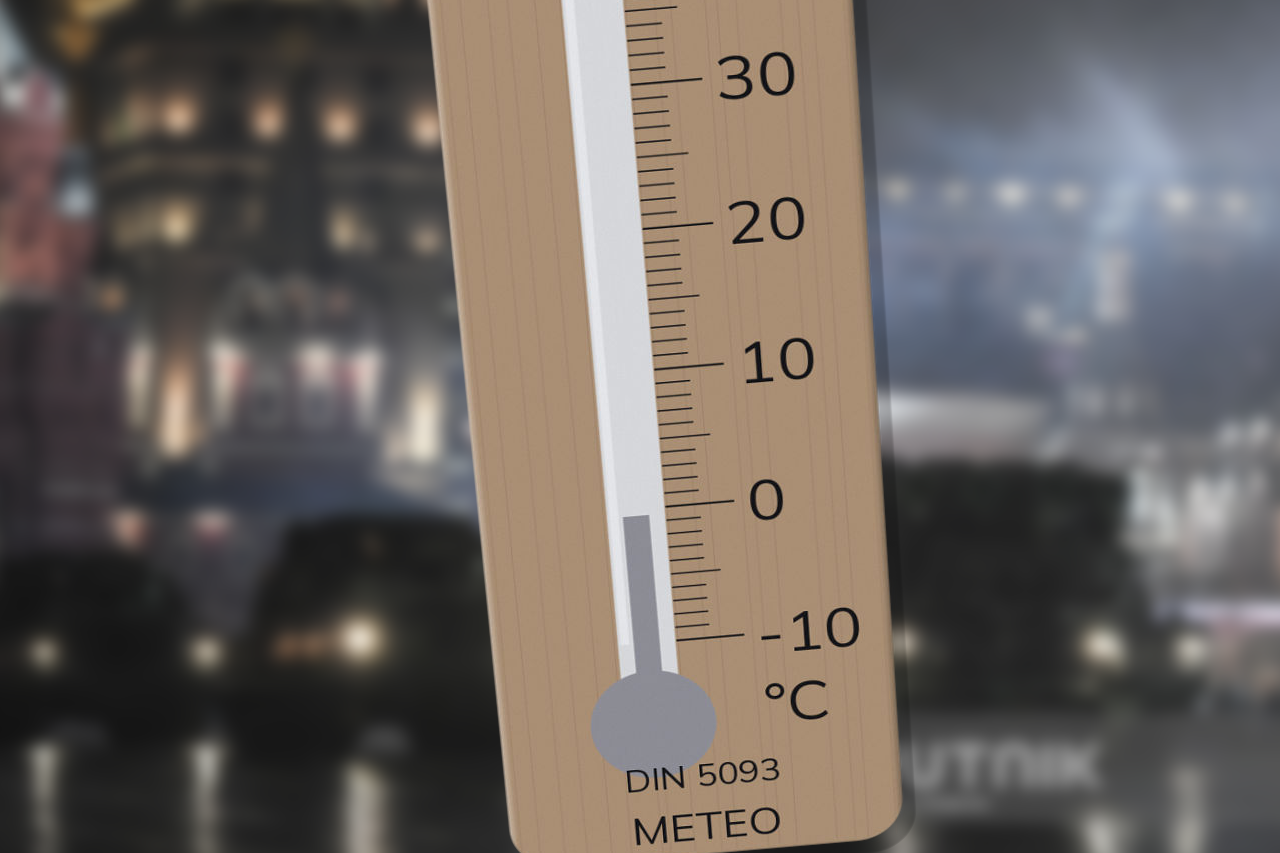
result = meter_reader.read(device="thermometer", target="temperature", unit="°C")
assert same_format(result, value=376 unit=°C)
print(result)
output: value=-0.5 unit=°C
